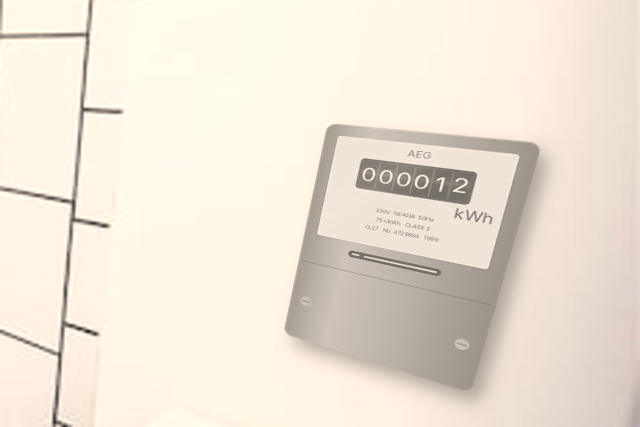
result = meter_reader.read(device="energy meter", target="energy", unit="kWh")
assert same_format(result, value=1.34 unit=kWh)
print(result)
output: value=12 unit=kWh
